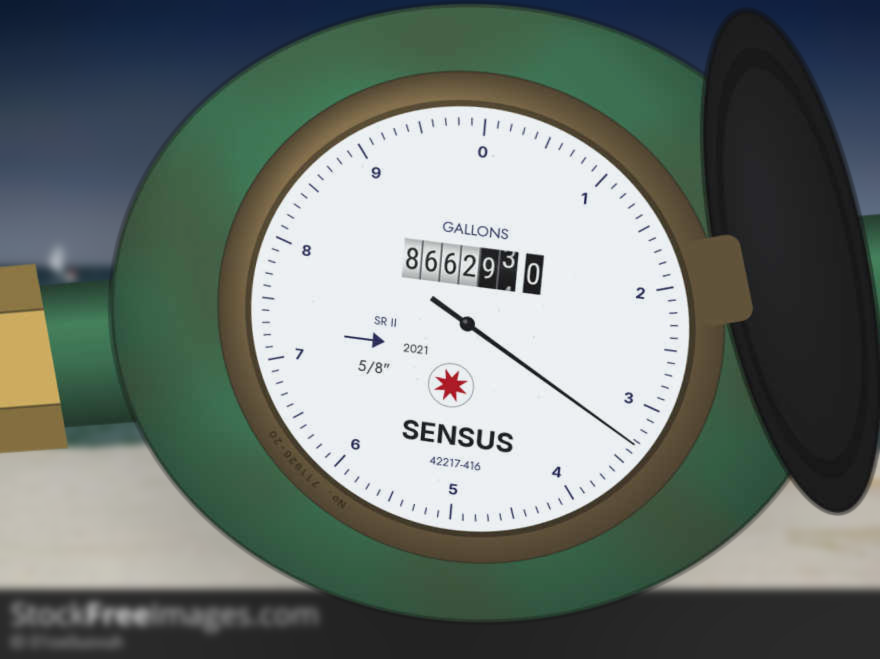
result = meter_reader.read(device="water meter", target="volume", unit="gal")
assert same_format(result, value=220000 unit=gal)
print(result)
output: value=8662933.3 unit=gal
